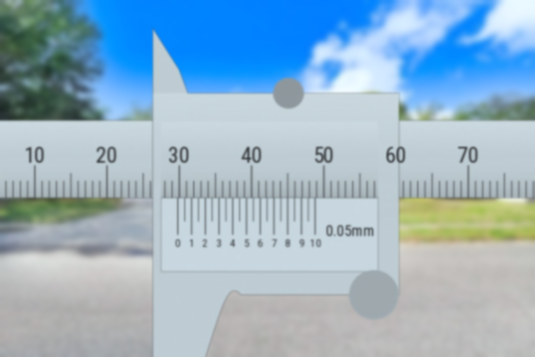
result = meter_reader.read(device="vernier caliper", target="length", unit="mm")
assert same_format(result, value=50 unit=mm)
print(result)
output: value=29.8 unit=mm
